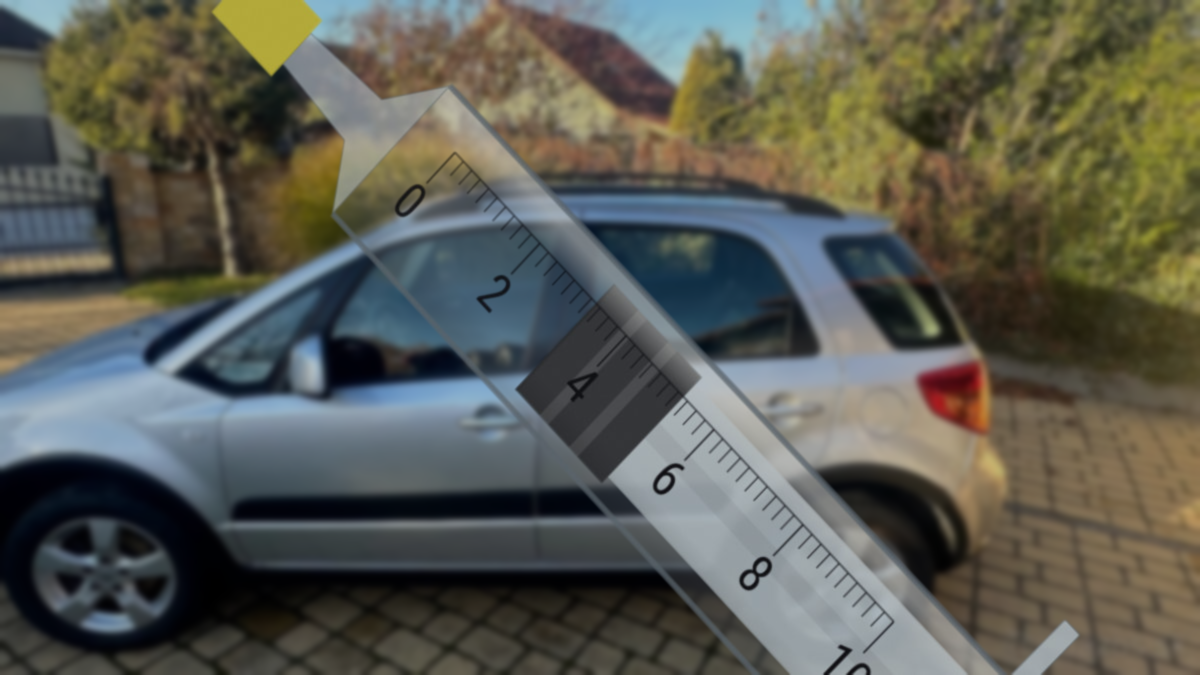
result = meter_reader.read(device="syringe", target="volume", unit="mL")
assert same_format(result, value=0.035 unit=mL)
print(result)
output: value=3.3 unit=mL
